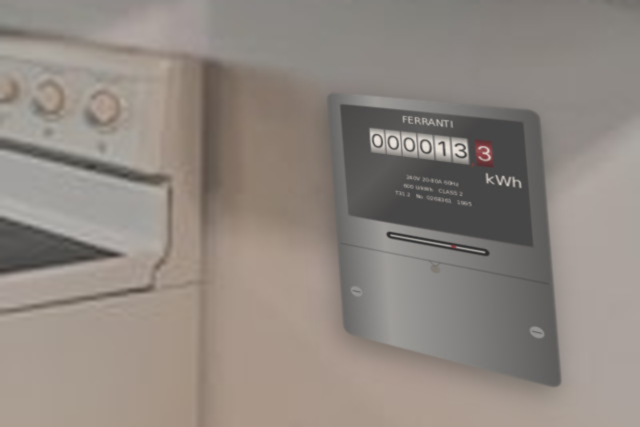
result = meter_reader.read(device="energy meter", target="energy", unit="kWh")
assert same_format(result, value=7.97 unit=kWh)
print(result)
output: value=13.3 unit=kWh
